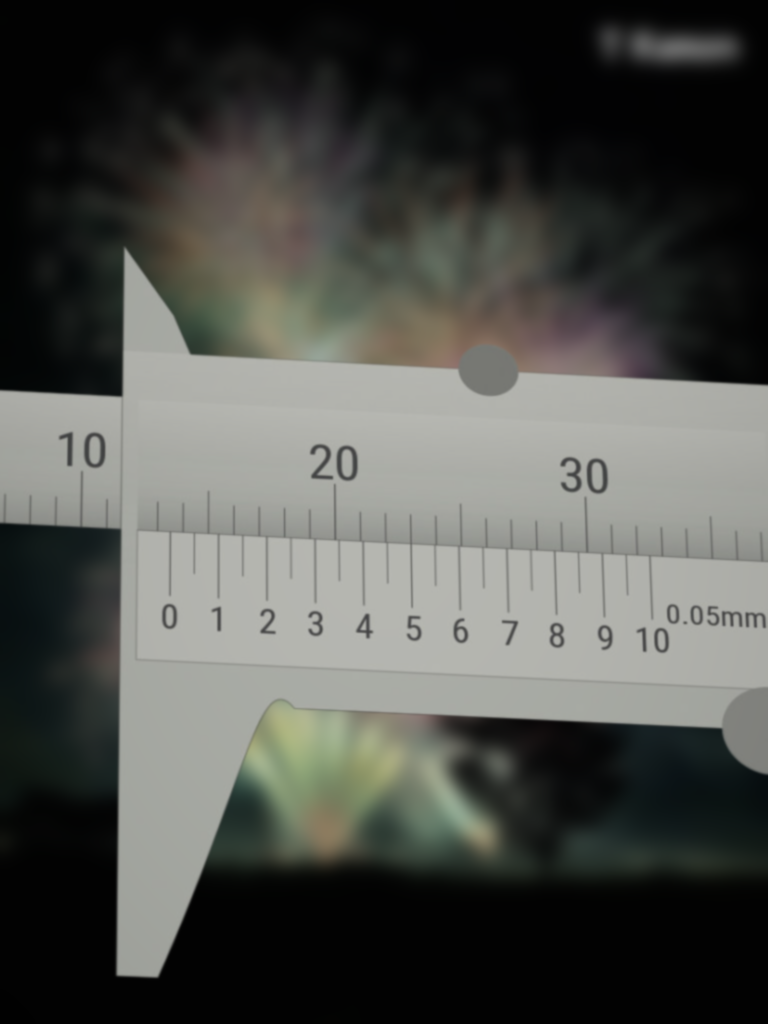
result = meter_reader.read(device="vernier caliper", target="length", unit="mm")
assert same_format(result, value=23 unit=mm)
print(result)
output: value=13.5 unit=mm
